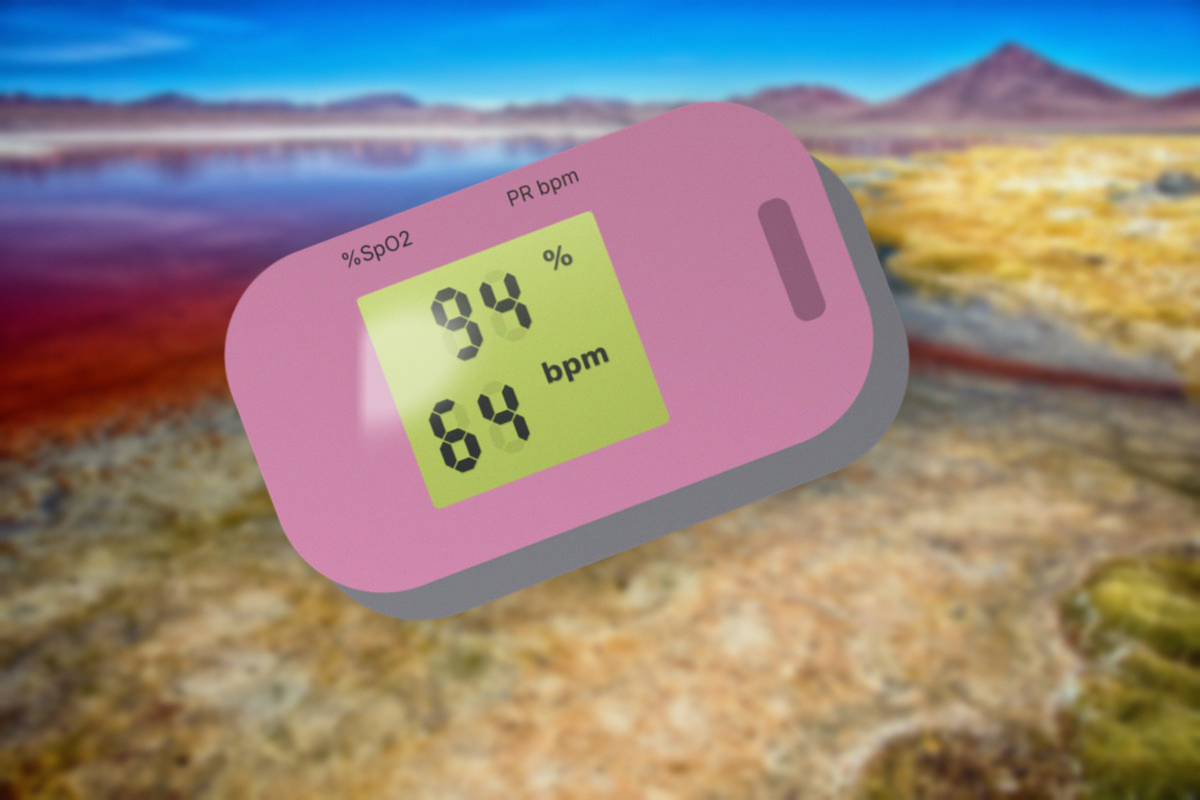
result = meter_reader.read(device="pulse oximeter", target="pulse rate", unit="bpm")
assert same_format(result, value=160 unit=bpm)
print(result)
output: value=64 unit=bpm
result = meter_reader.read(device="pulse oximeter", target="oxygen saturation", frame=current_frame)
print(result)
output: value=94 unit=%
